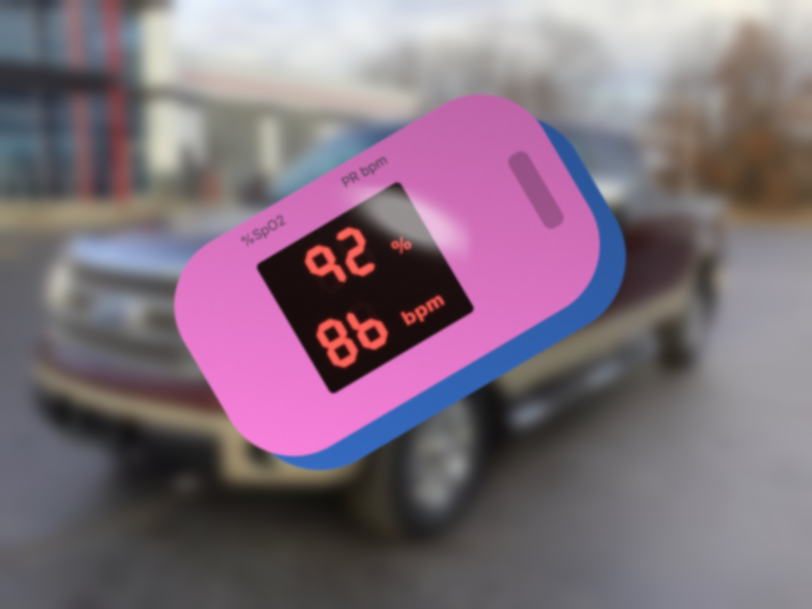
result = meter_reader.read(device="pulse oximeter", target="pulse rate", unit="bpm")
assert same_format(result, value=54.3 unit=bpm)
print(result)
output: value=86 unit=bpm
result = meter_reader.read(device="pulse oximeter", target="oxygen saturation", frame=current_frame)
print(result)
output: value=92 unit=%
